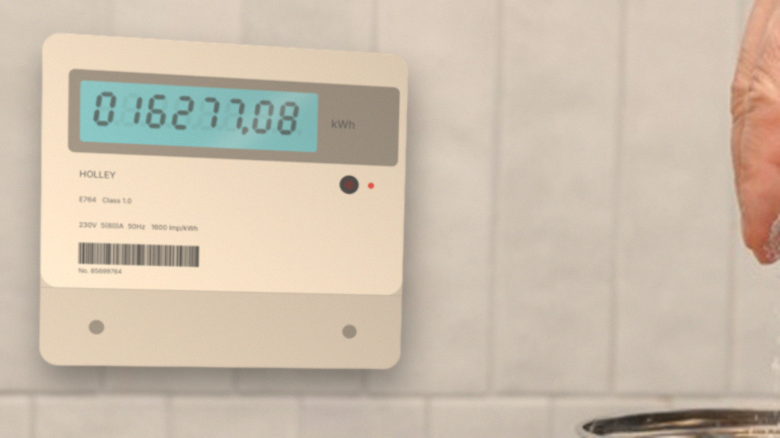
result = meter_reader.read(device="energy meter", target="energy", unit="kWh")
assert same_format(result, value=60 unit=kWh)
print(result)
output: value=16277.08 unit=kWh
